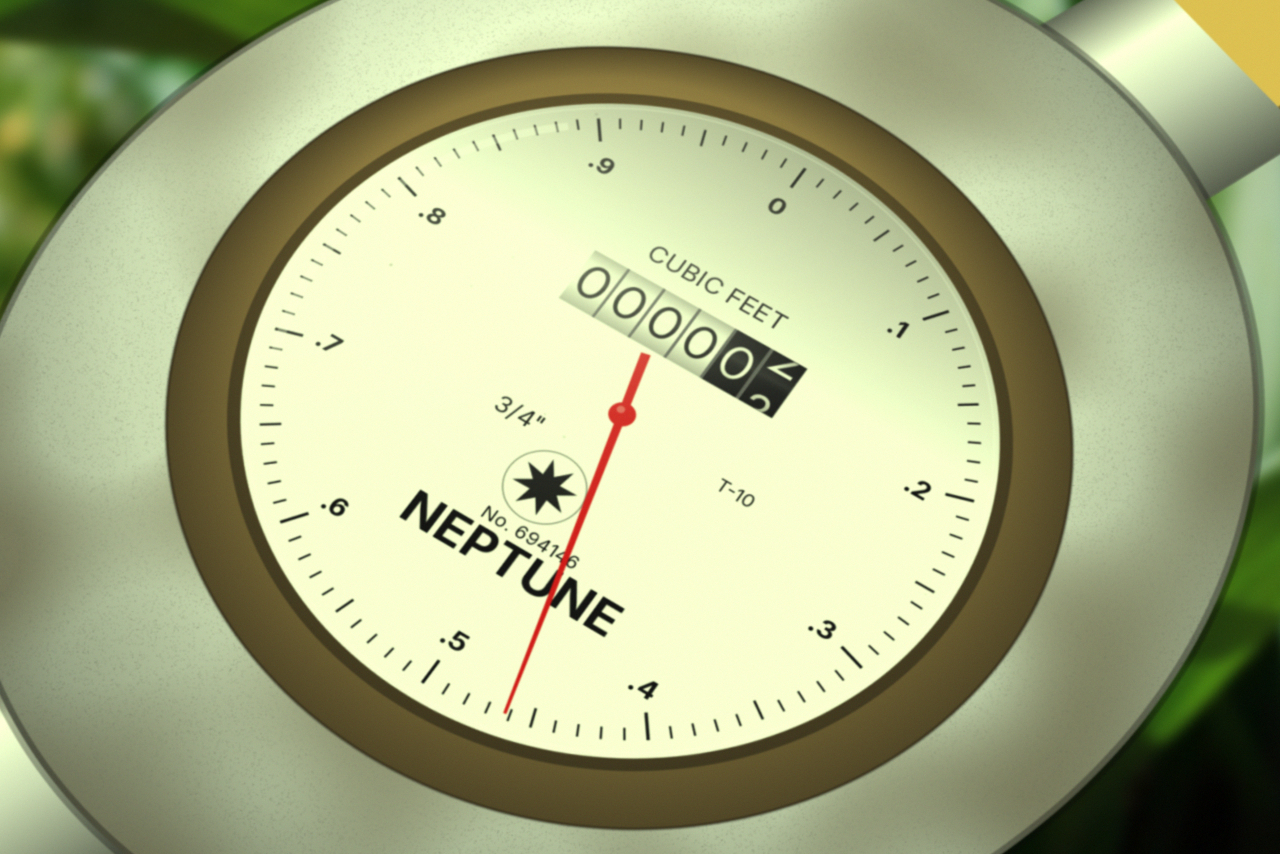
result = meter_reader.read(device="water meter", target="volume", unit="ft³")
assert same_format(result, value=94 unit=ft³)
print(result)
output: value=2.46 unit=ft³
